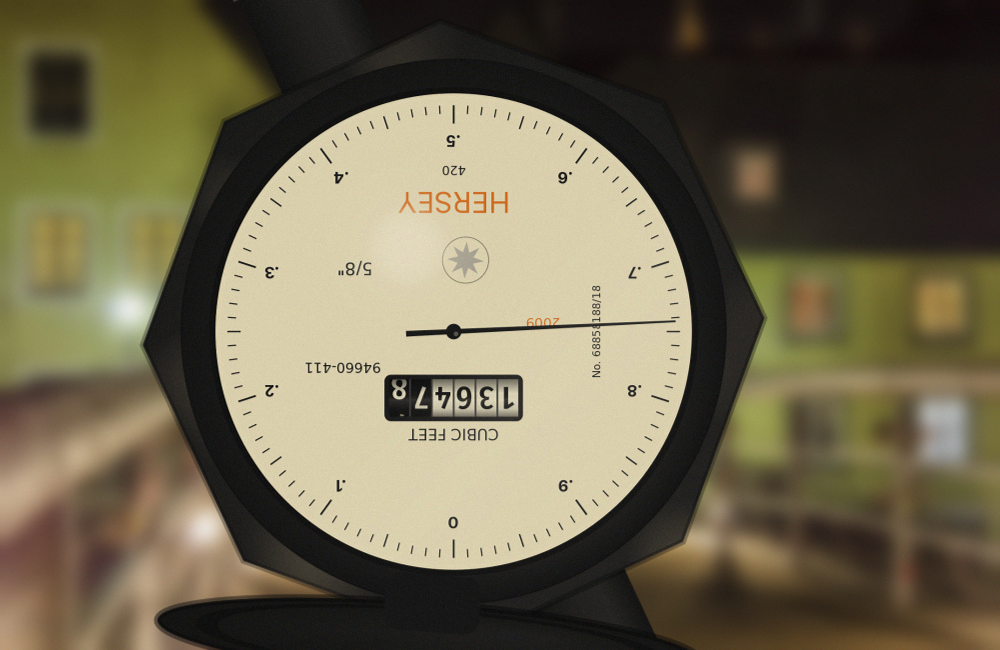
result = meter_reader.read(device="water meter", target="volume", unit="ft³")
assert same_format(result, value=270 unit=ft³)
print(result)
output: value=136477.74 unit=ft³
